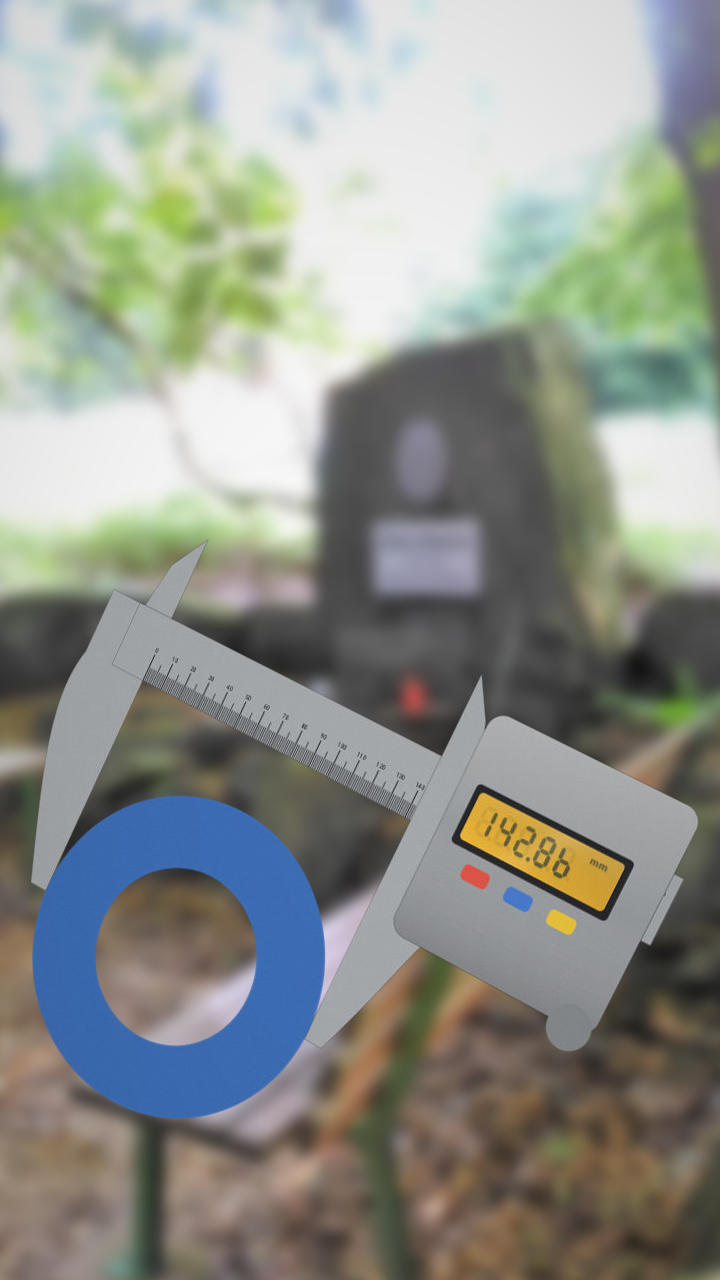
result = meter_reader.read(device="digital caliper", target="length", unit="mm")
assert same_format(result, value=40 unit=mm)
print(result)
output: value=142.86 unit=mm
